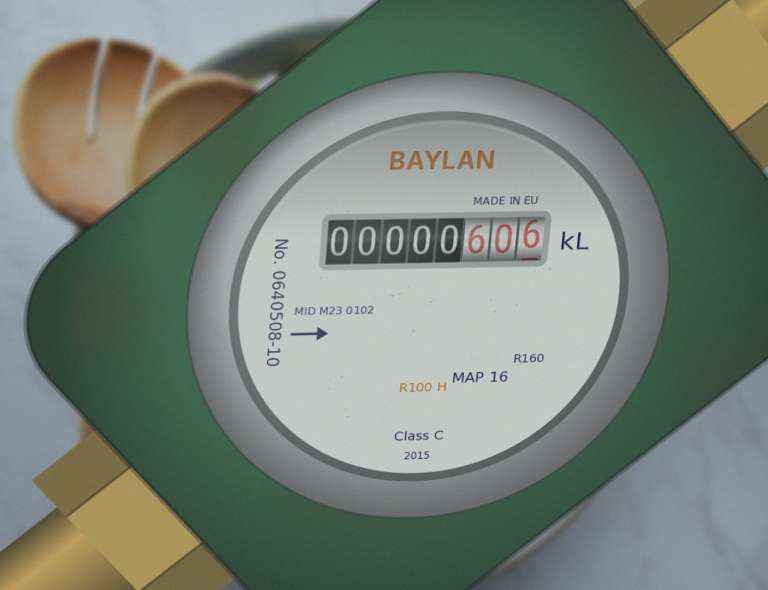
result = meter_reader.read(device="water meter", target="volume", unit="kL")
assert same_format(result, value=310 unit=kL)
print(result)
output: value=0.606 unit=kL
